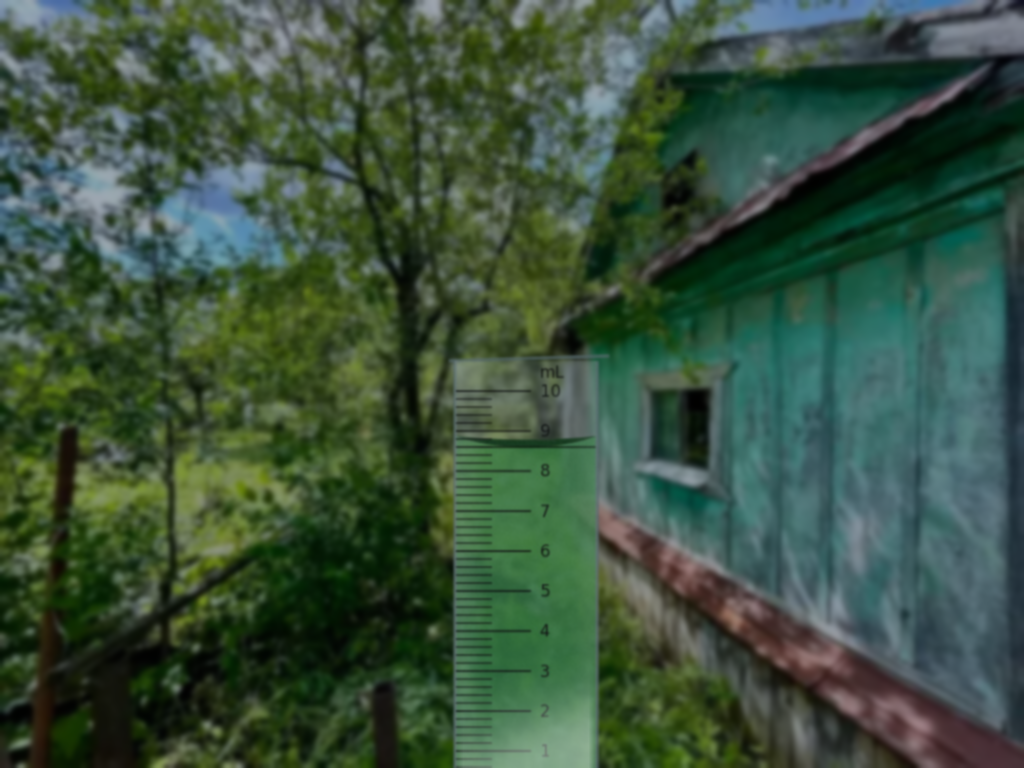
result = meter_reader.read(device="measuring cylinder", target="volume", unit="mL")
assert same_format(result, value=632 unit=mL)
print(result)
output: value=8.6 unit=mL
